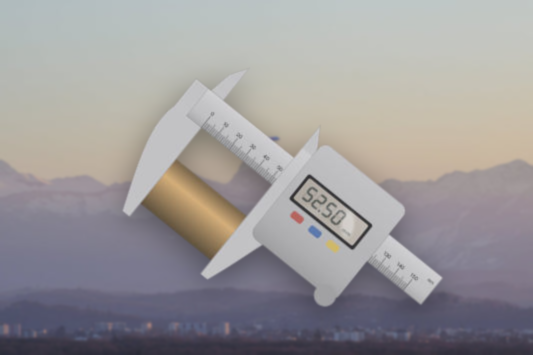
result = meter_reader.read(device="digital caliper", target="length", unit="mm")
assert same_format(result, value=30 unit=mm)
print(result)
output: value=52.50 unit=mm
